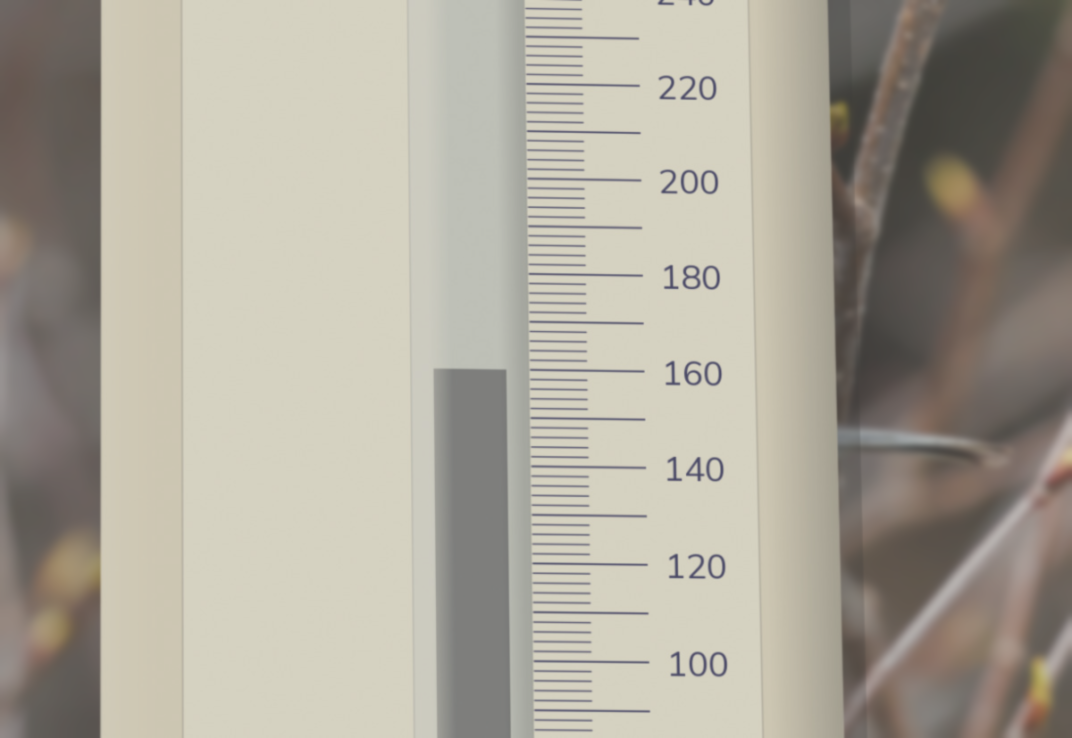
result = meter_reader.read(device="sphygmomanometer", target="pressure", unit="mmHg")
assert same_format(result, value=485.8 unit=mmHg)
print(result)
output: value=160 unit=mmHg
